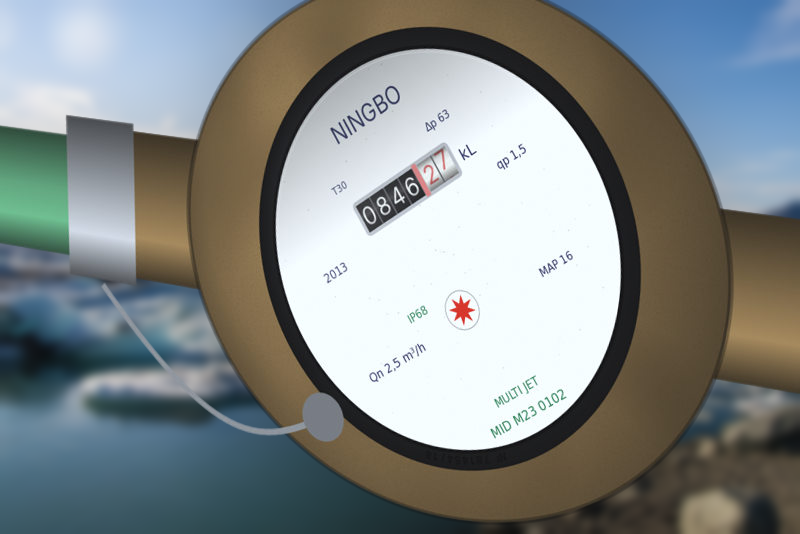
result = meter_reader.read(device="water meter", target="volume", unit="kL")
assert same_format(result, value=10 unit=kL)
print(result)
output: value=846.27 unit=kL
